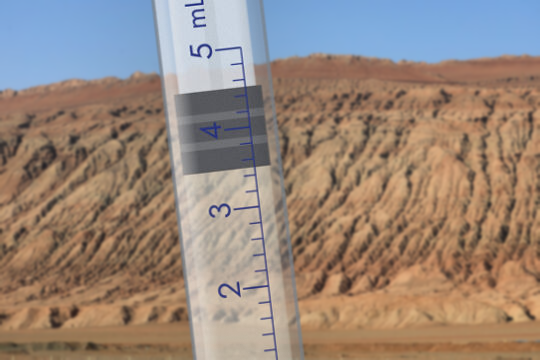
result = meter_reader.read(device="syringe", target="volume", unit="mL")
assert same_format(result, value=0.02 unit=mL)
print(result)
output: value=3.5 unit=mL
